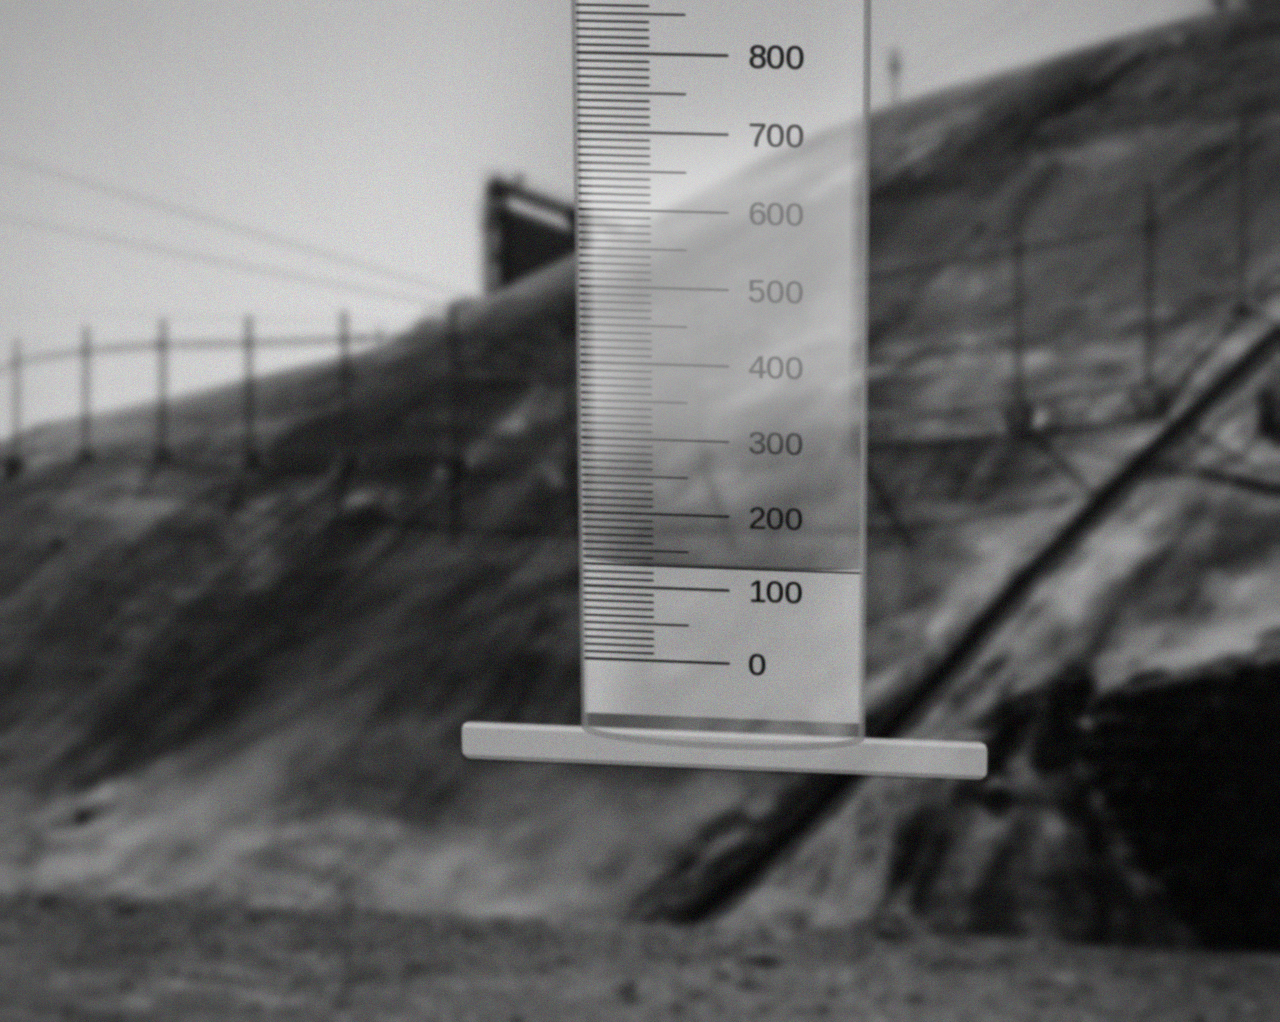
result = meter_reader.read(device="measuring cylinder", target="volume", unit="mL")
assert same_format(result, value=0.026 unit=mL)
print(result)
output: value=130 unit=mL
